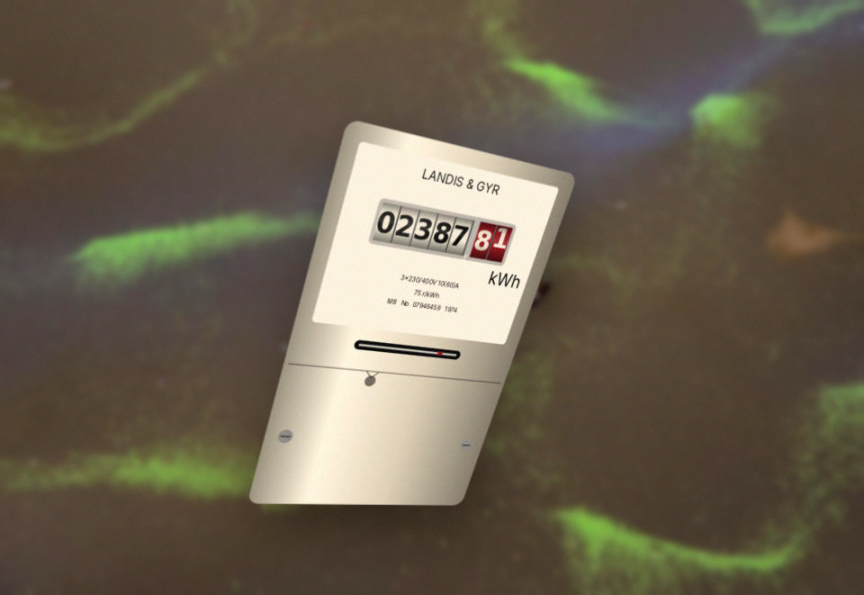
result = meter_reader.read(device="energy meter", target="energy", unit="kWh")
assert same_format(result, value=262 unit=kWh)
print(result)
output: value=2387.81 unit=kWh
